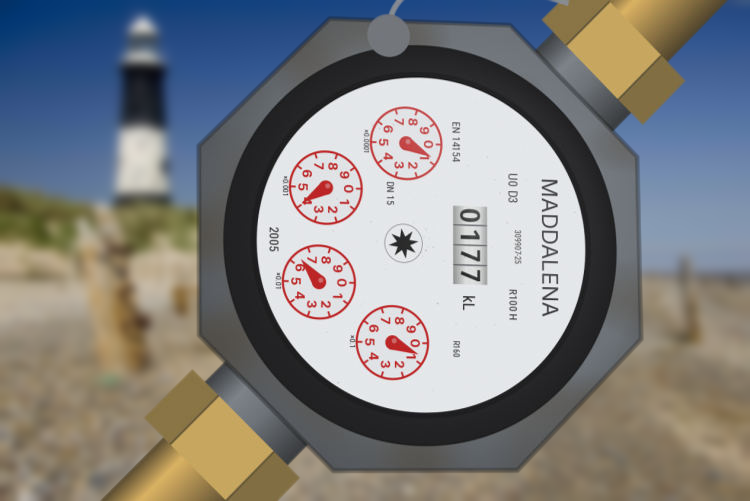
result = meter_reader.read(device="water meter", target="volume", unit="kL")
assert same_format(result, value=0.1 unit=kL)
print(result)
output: value=177.0640 unit=kL
